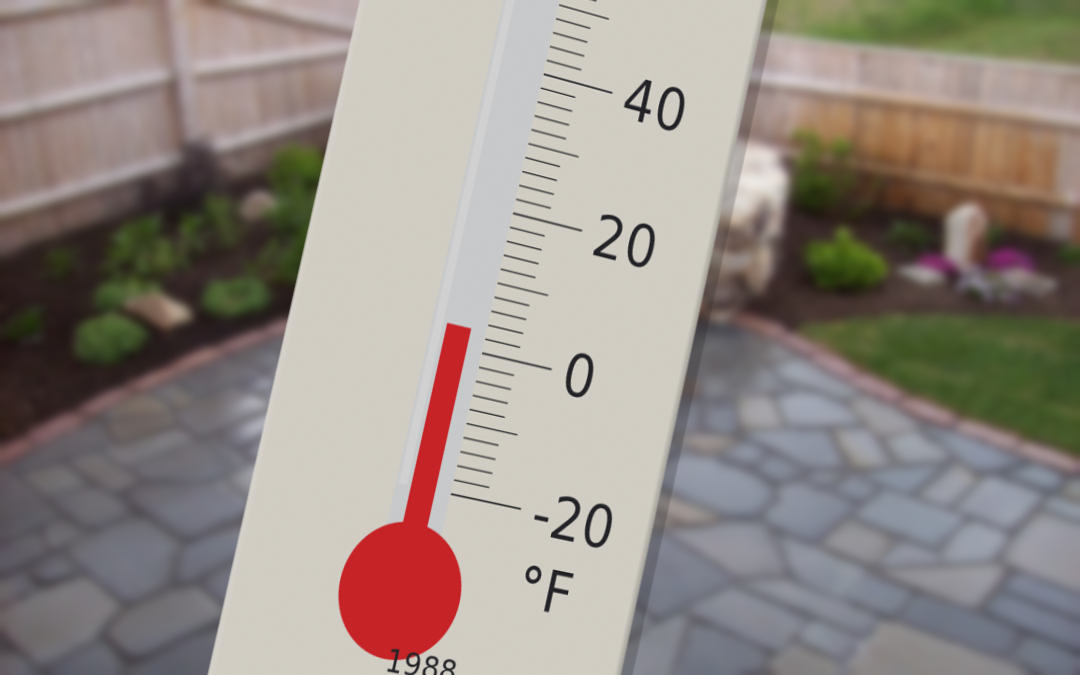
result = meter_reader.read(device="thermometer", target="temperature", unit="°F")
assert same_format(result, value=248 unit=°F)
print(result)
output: value=3 unit=°F
